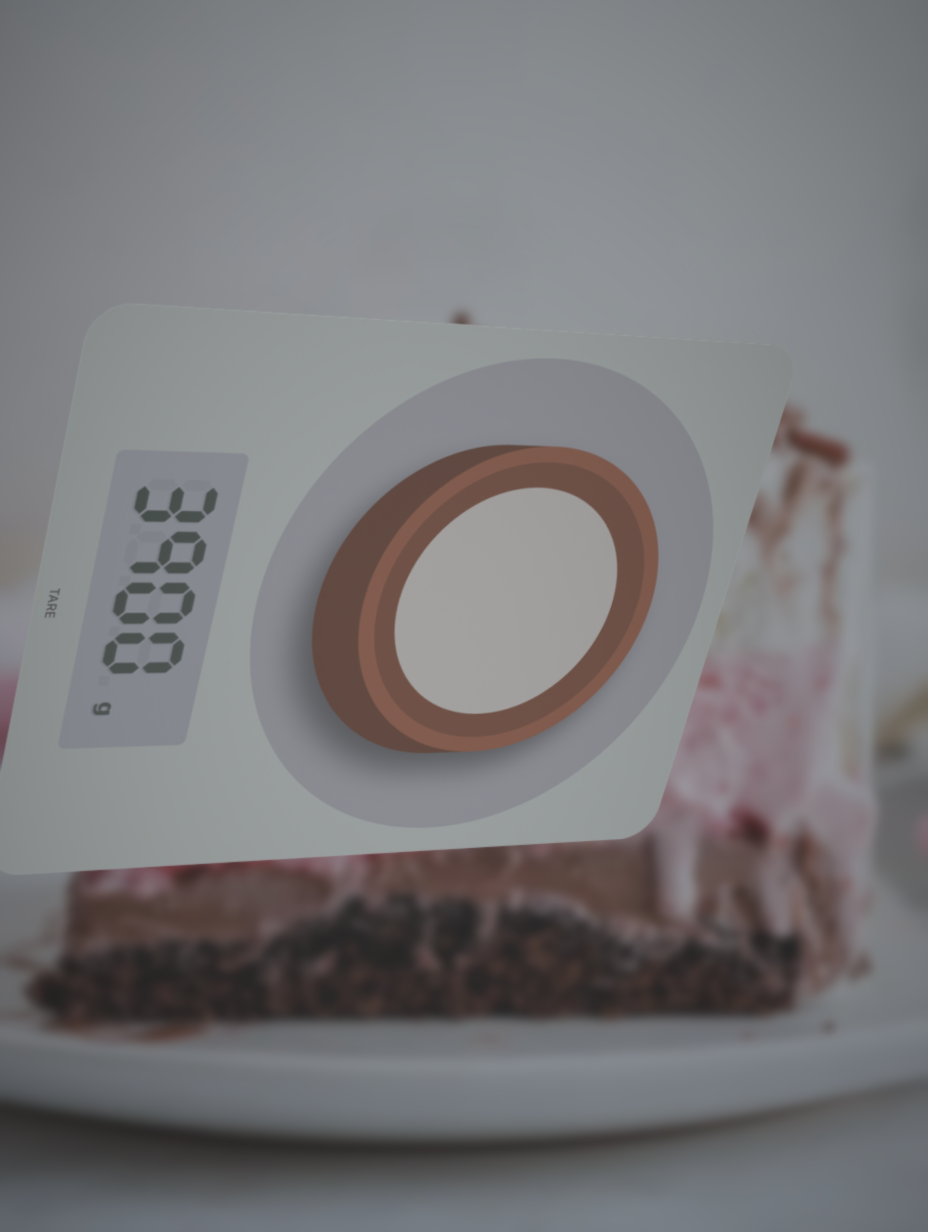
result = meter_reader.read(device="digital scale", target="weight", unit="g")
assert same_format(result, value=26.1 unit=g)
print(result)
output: value=3900 unit=g
